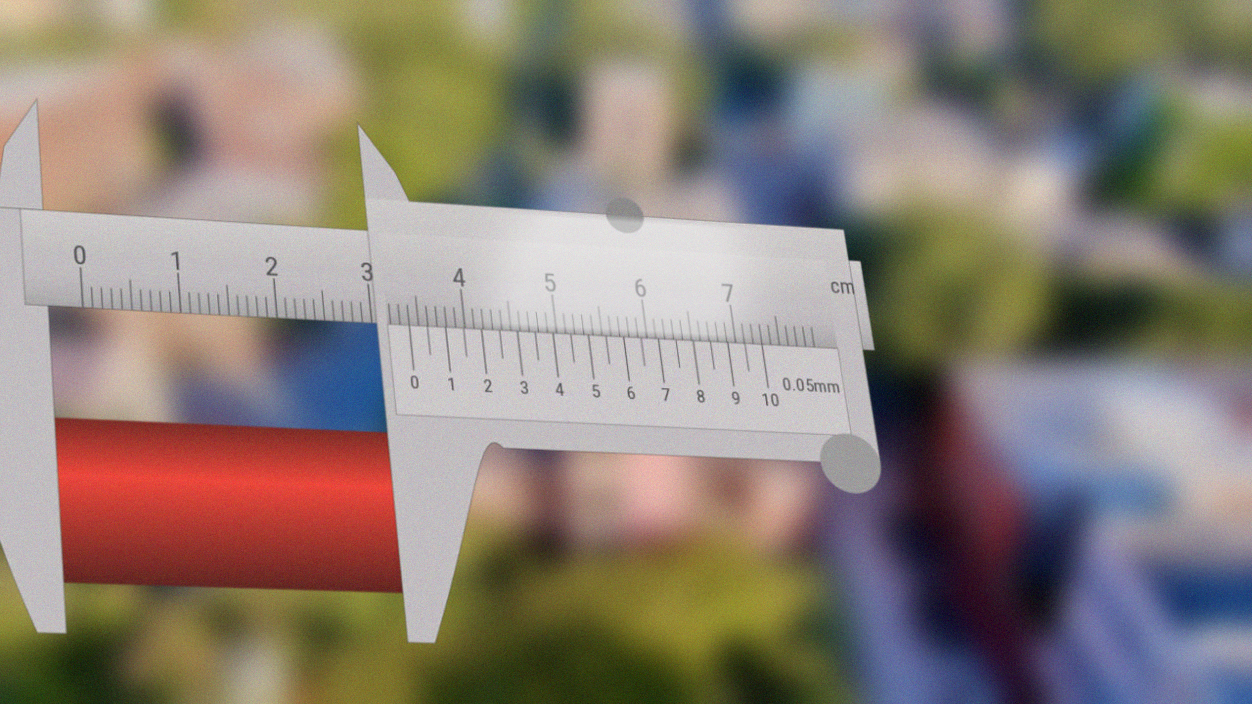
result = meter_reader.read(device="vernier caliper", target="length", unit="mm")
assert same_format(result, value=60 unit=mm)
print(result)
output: value=34.0 unit=mm
